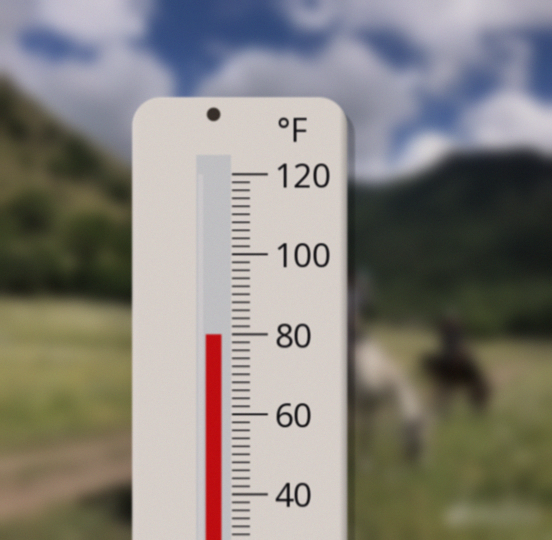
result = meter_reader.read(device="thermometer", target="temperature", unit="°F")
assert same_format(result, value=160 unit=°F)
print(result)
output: value=80 unit=°F
